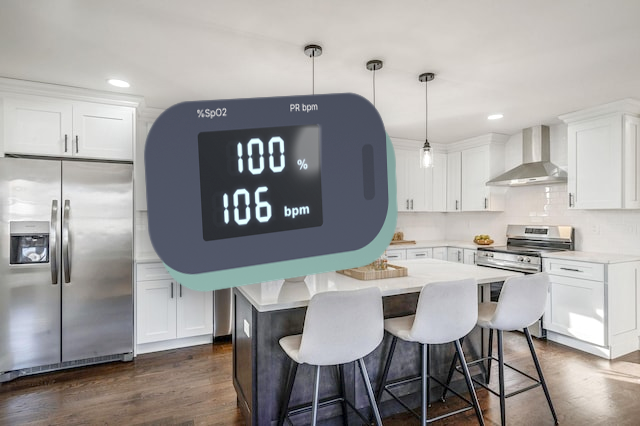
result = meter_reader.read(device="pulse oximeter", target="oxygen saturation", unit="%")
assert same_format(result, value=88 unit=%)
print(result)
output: value=100 unit=%
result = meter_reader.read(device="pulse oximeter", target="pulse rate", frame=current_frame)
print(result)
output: value=106 unit=bpm
